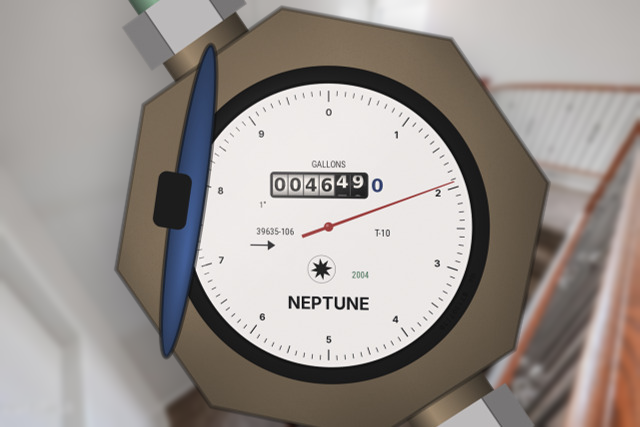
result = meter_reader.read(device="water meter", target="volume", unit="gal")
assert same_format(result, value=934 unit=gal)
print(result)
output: value=46491.9 unit=gal
